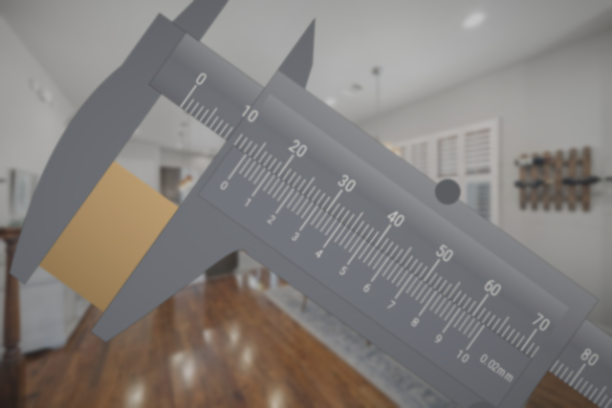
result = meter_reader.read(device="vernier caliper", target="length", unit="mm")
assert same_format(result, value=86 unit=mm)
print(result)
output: value=13.5 unit=mm
